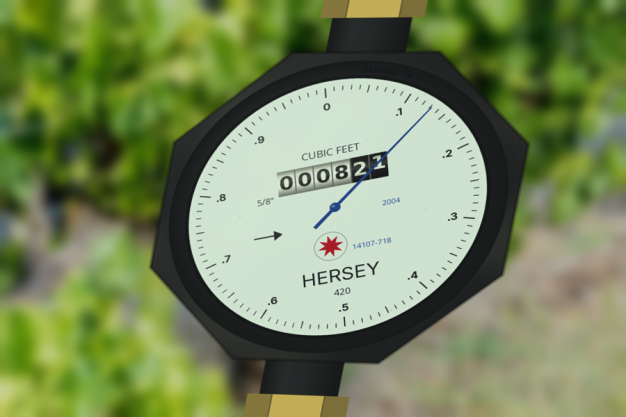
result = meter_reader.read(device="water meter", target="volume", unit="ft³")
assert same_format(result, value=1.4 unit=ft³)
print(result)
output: value=821.13 unit=ft³
